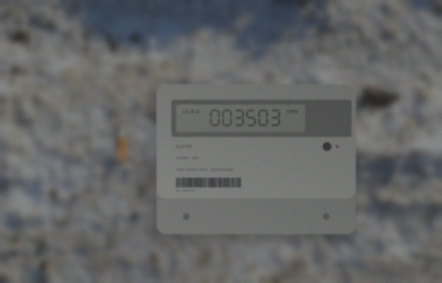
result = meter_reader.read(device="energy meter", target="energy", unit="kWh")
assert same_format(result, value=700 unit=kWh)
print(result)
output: value=3503 unit=kWh
